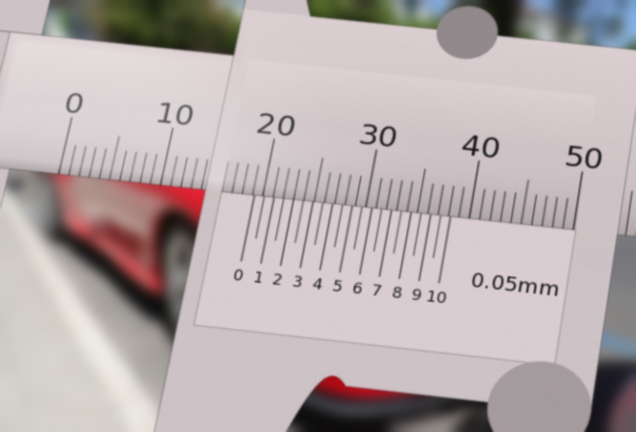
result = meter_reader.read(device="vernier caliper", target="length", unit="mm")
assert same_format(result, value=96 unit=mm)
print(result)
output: value=19.2 unit=mm
